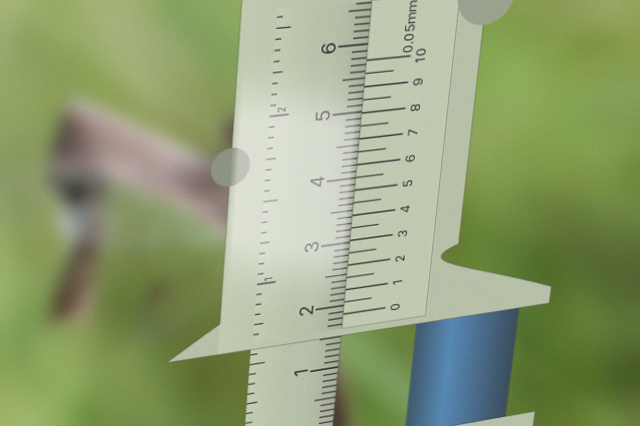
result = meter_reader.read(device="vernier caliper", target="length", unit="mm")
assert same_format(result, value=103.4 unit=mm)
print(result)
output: value=18.6 unit=mm
